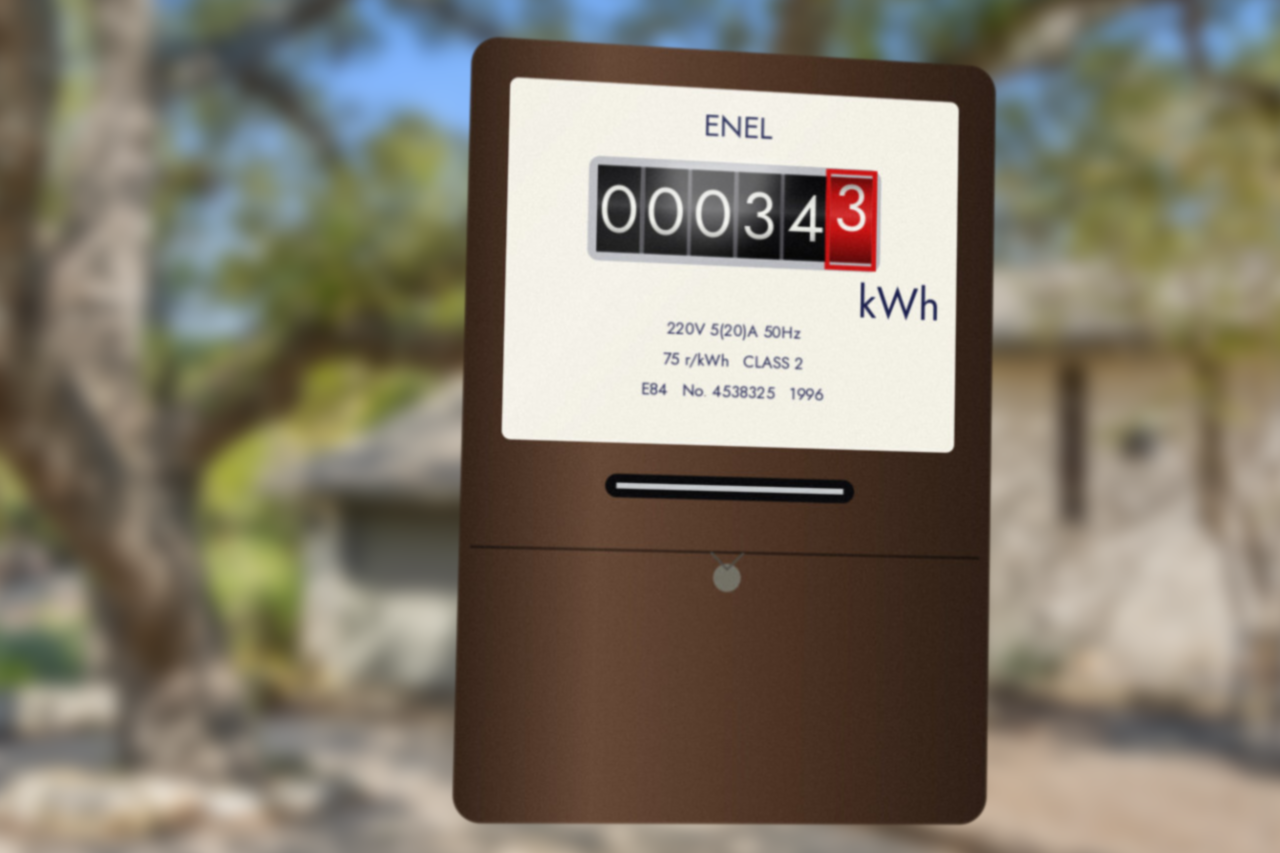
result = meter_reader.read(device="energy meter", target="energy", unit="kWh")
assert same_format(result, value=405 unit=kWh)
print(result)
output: value=34.3 unit=kWh
